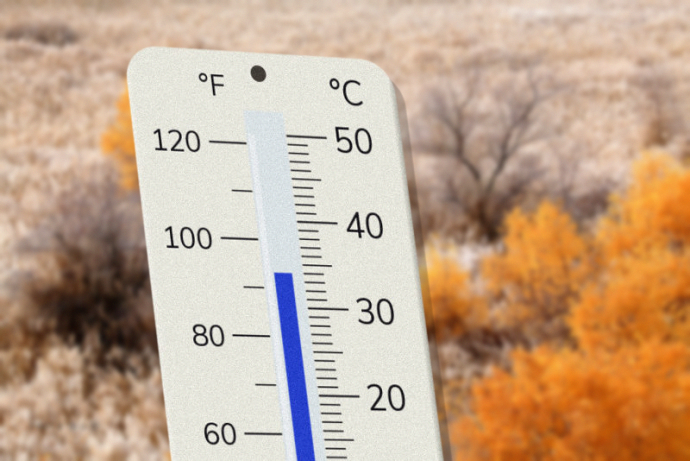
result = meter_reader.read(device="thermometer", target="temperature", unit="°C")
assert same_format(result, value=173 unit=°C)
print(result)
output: value=34 unit=°C
